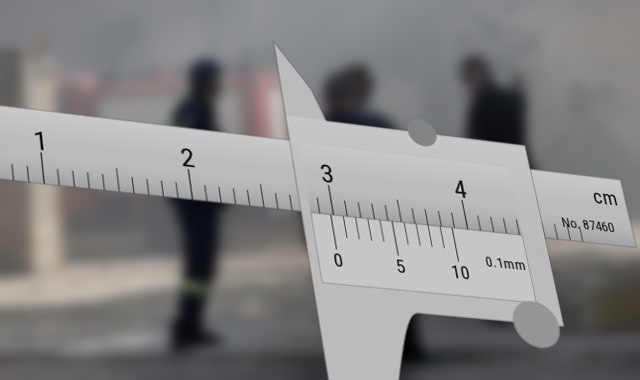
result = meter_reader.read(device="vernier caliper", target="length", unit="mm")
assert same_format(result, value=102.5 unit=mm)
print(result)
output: value=29.8 unit=mm
